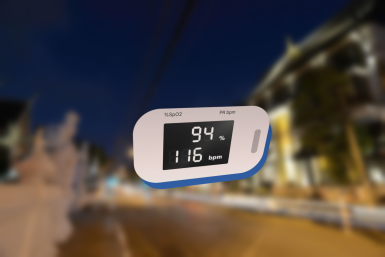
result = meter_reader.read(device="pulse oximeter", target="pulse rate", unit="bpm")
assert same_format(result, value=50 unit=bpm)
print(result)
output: value=116 unit=bpm
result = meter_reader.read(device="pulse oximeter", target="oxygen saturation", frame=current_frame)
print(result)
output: value=94 unit=%
